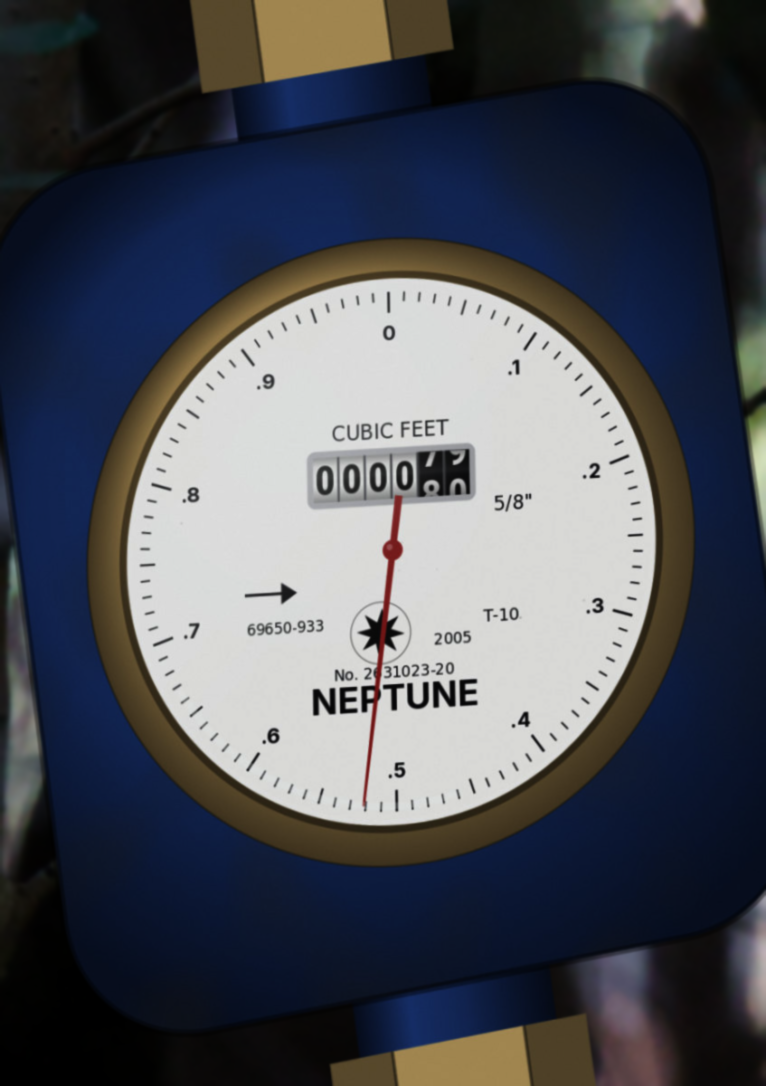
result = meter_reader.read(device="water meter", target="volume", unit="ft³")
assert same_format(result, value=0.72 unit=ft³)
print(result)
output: value=79.52 unit=ft³
